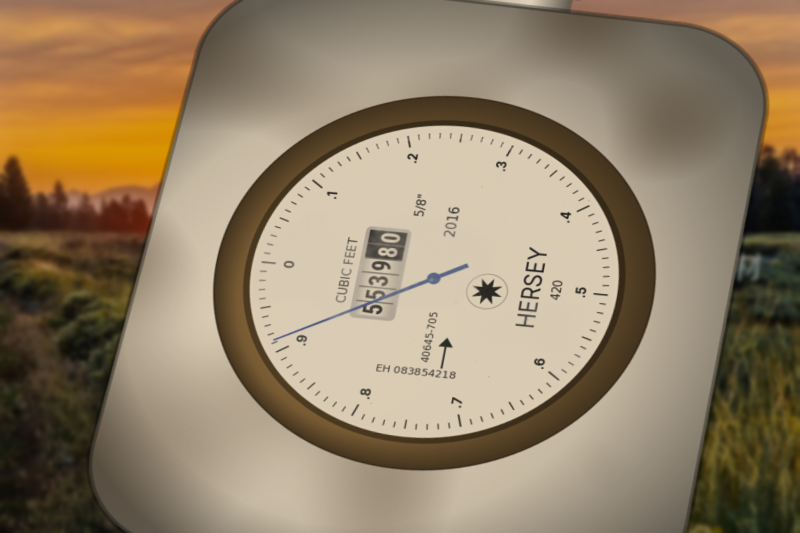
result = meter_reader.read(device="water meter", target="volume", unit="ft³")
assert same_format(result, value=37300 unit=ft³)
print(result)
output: value=553979.91 unit=ft³
